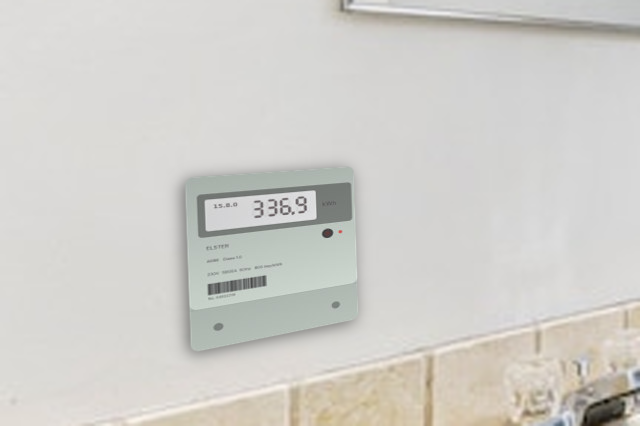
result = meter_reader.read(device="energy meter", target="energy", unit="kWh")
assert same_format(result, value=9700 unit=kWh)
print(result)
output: value=336.9 unit=kWh
